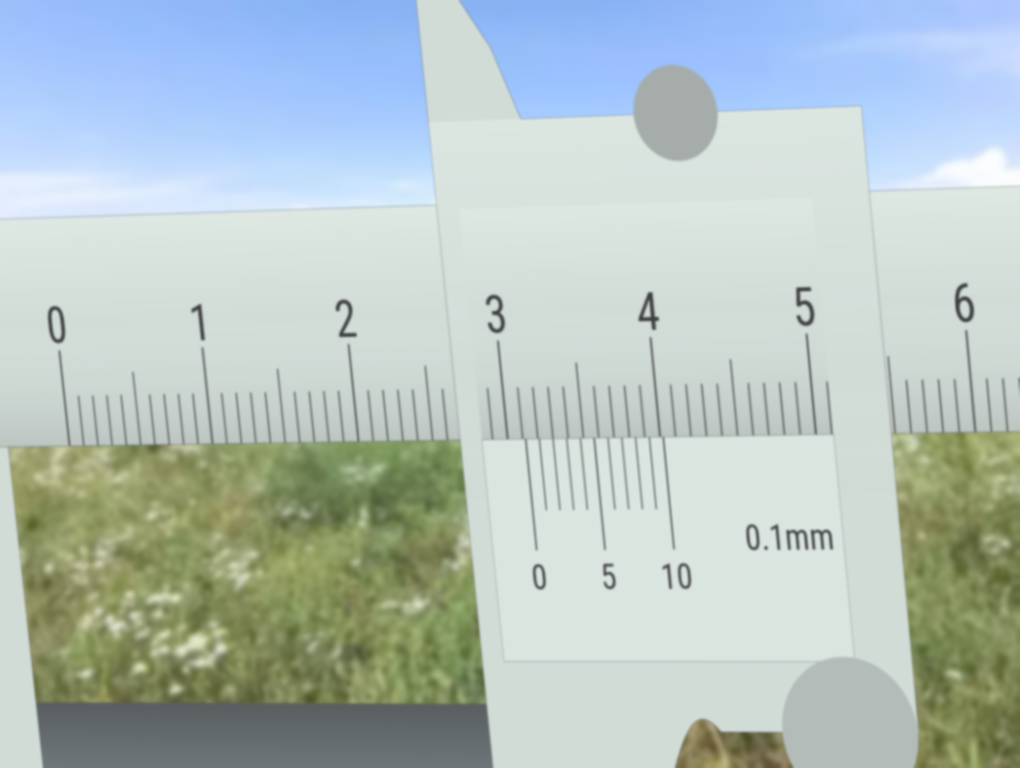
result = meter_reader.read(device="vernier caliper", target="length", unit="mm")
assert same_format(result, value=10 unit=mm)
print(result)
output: value=31.2 unit=mm
